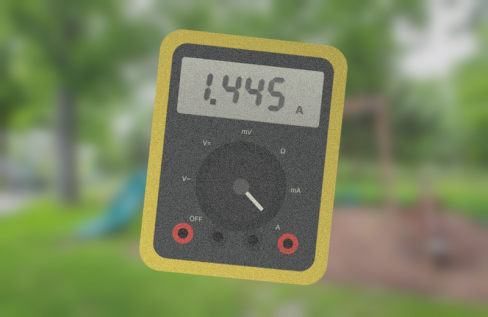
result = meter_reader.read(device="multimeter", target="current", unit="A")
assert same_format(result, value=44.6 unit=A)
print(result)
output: value=1.445 unit=A
